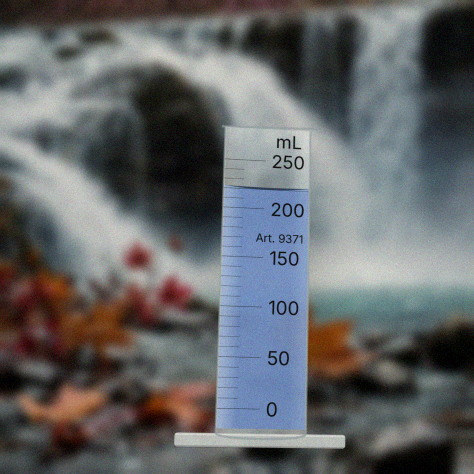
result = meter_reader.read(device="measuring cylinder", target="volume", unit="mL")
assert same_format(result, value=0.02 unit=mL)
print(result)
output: value=220 unit=mL
